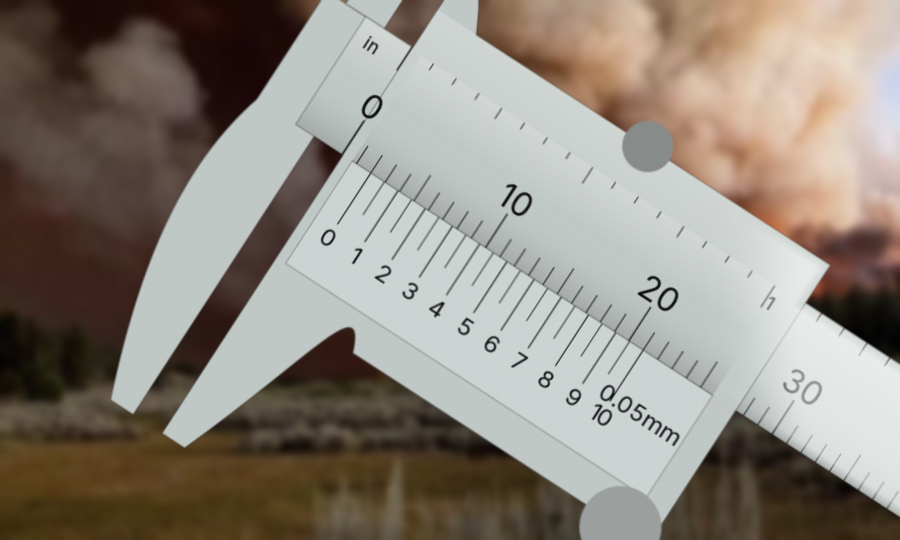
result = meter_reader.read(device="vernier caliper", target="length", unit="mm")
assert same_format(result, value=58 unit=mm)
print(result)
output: value=2.0 unit=mm
